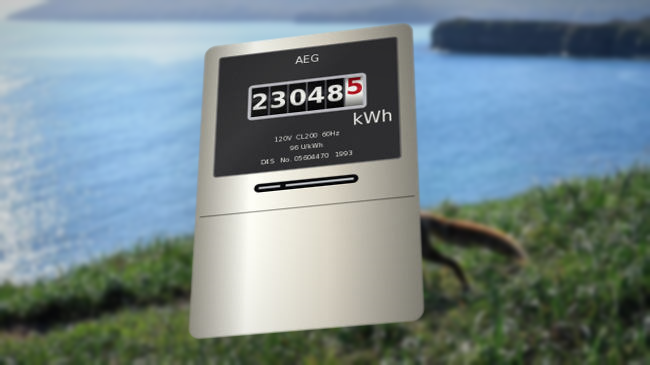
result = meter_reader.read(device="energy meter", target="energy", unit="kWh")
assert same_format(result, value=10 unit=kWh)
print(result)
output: value=23048.5 unit=kWh
